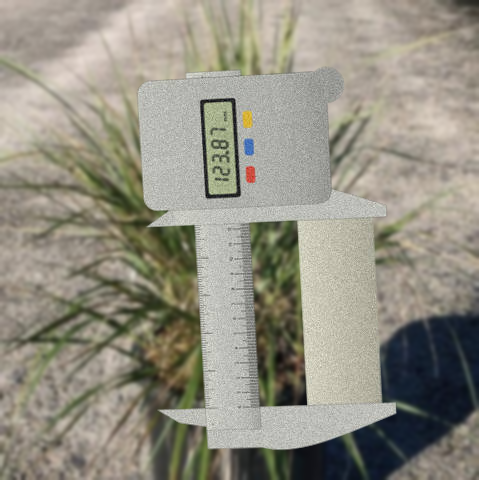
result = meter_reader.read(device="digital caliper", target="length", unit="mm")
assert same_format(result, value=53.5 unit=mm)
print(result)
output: value=123.87 unit=mm
